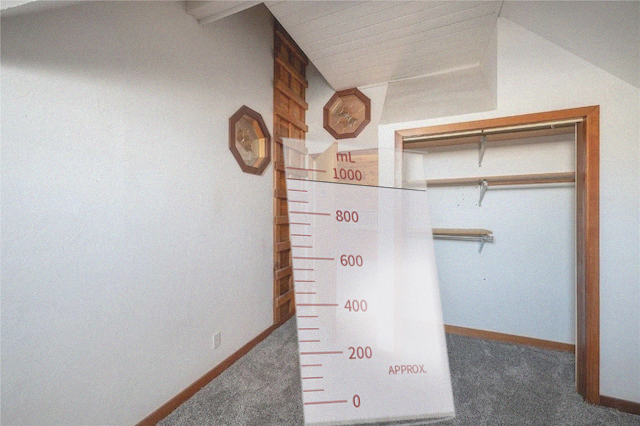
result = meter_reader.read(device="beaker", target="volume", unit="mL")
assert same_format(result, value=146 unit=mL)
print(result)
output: value=950 unit=mL
